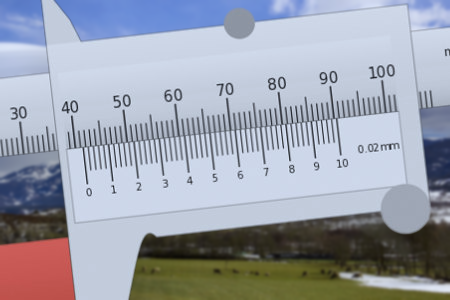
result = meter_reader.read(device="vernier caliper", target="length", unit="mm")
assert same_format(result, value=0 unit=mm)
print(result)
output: value=41.5 unit=mm
